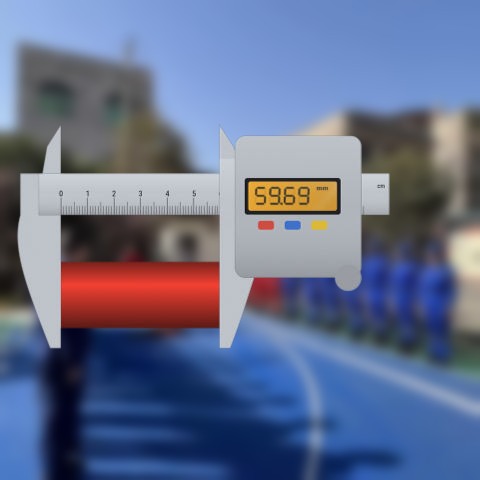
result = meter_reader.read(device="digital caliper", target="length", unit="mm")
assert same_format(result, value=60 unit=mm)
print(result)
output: value=59.69 unit=mm
